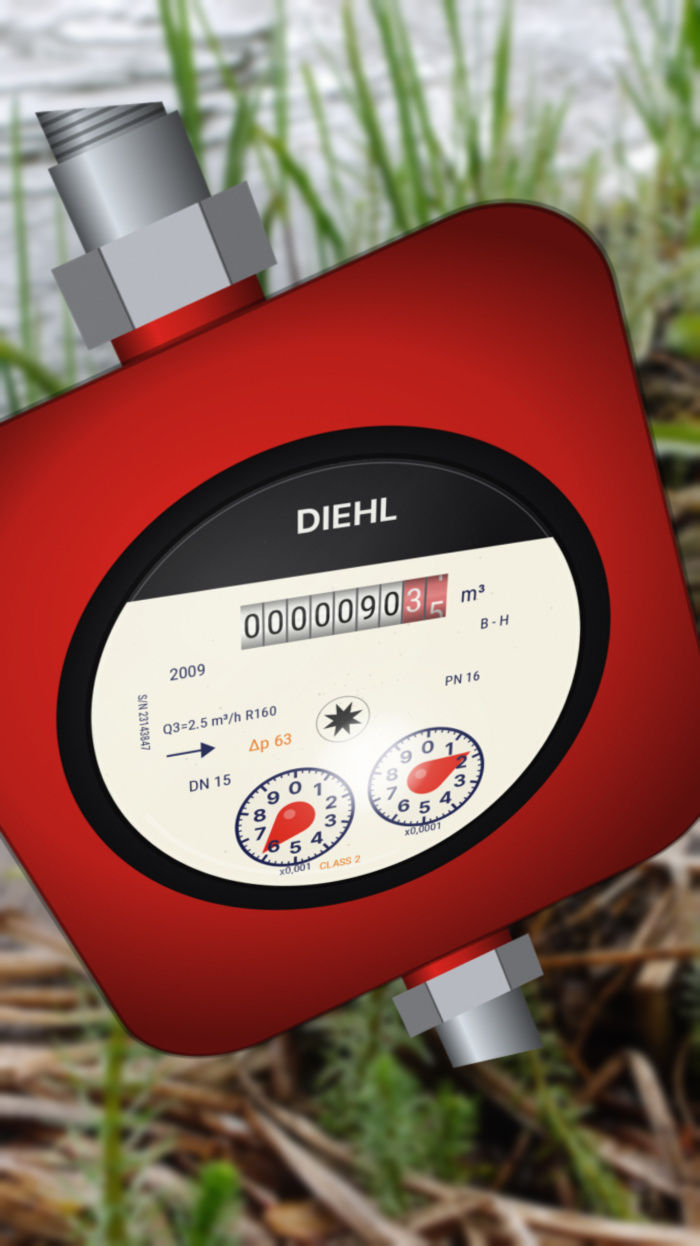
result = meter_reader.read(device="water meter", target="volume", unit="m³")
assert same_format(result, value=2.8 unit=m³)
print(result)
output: value=90.3461 unit=m³
